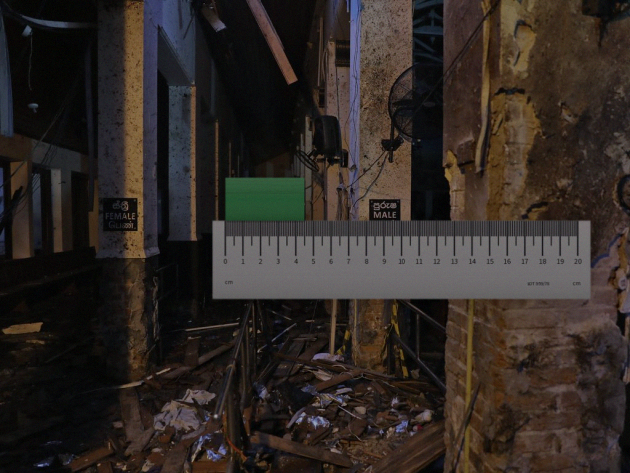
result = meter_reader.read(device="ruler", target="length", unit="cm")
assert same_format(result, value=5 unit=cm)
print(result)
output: value=4.5 unit=cm
